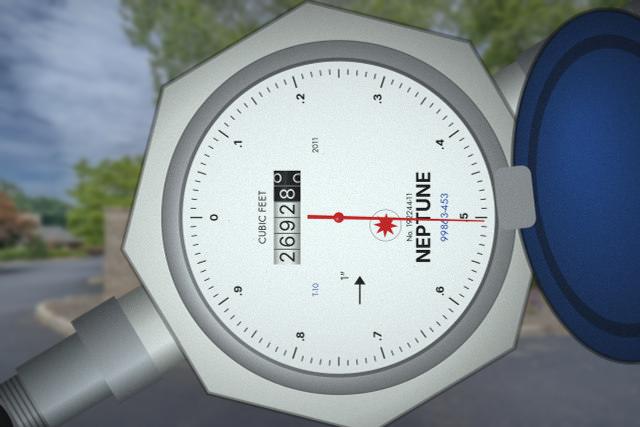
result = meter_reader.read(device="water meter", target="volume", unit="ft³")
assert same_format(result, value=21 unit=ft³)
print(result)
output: value=269288.50 unit=ft³
